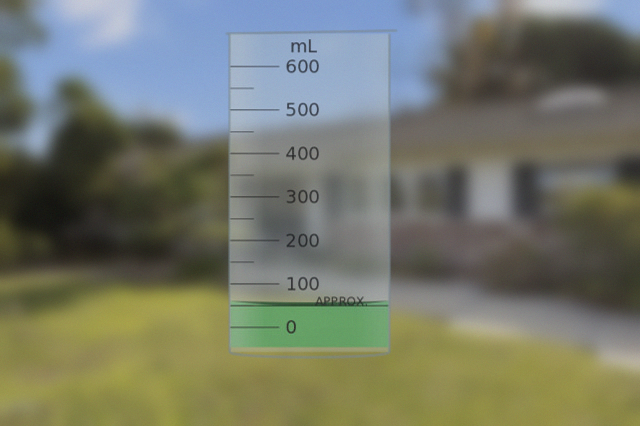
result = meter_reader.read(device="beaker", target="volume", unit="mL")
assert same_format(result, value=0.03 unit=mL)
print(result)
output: value=50 unit=mL
